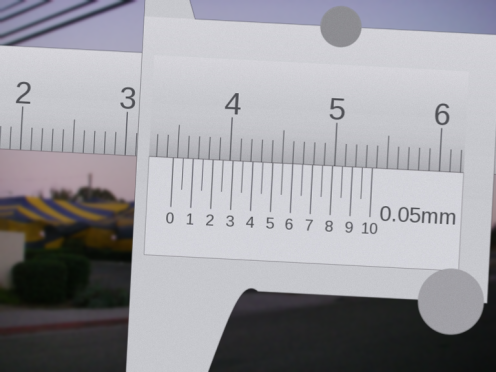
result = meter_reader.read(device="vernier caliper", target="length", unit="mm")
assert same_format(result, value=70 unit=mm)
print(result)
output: value=34.6 unit=mm
